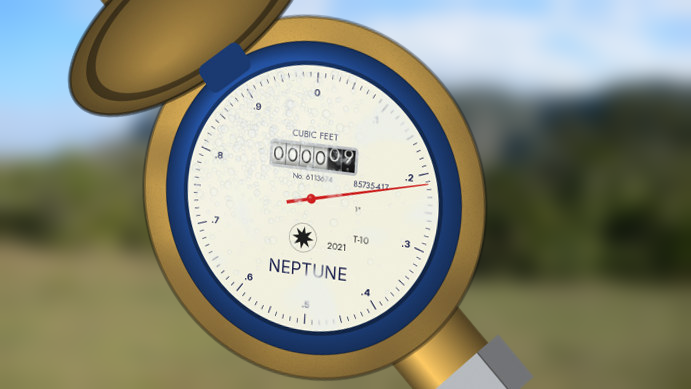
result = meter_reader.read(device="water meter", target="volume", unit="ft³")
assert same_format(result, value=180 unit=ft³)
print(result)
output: value=9.21 unit=ft³
